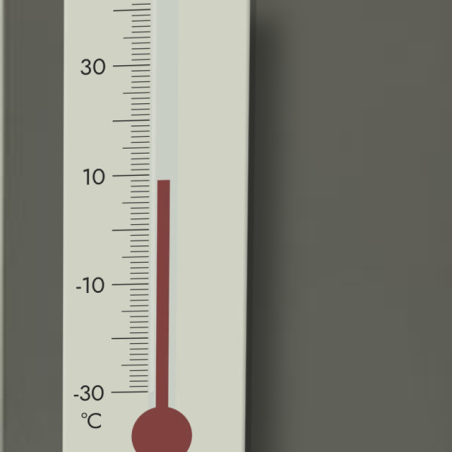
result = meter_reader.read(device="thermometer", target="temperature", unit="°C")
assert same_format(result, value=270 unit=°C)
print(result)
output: value=9 unit=°C
